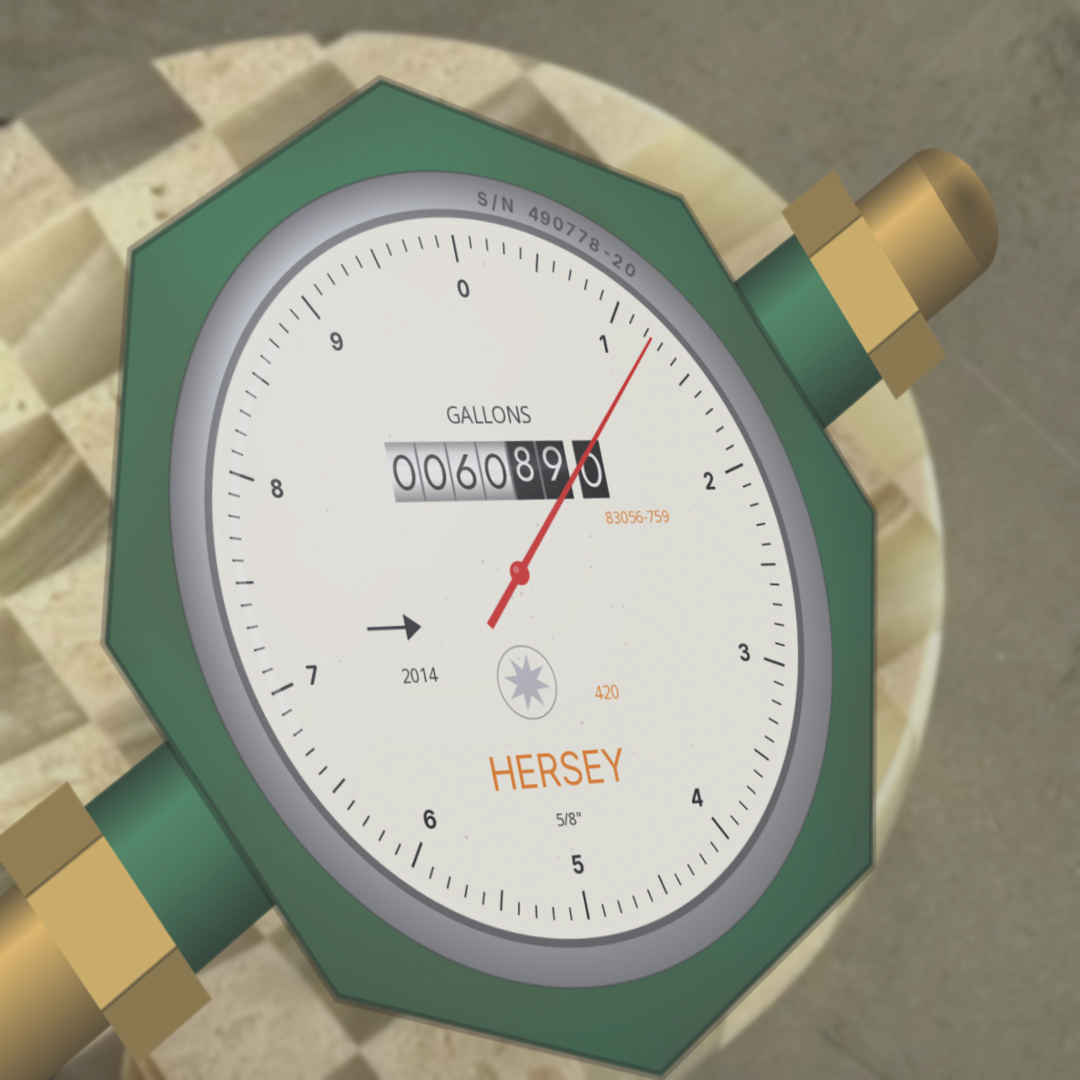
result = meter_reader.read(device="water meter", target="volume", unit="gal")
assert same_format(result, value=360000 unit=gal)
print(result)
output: value=60891.2 unit=gal
